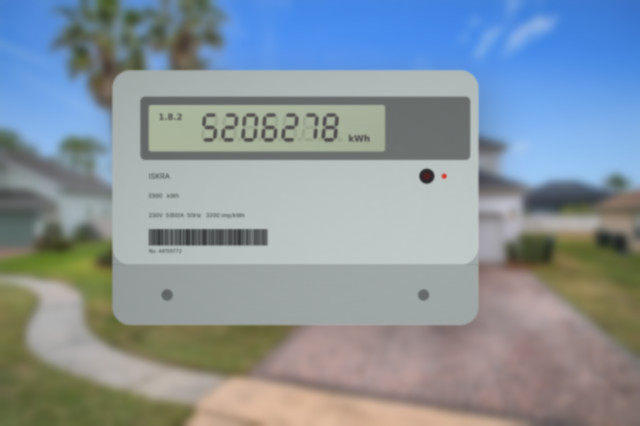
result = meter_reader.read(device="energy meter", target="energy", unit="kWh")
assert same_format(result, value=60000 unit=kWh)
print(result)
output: value=5206278 unit=kWh
